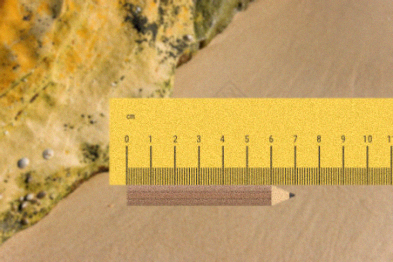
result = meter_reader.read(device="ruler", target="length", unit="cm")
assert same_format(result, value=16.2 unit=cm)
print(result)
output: value=7 unit=cm
